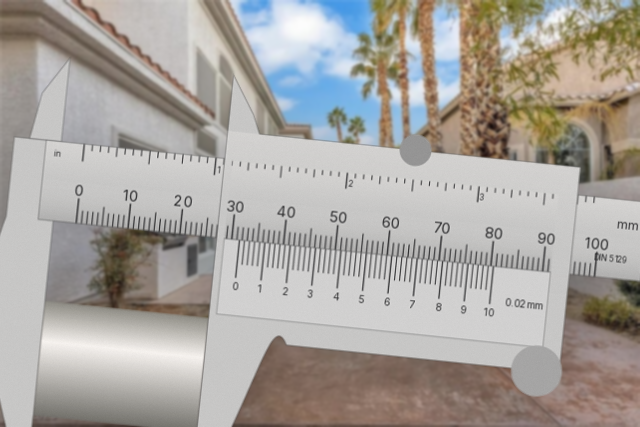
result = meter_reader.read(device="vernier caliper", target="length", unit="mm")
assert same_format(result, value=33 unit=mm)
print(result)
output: value=31.5 unit=mm
